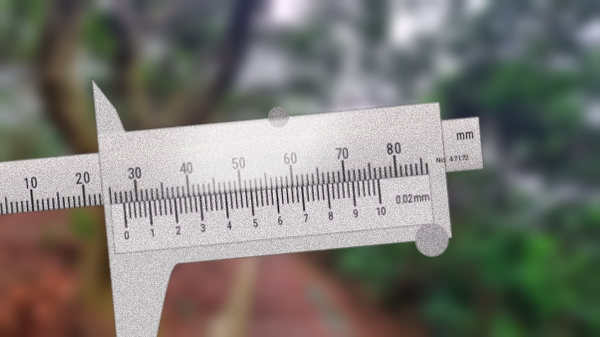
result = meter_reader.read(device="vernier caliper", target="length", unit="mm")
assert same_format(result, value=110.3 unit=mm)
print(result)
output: value=27.5 unit=mm
